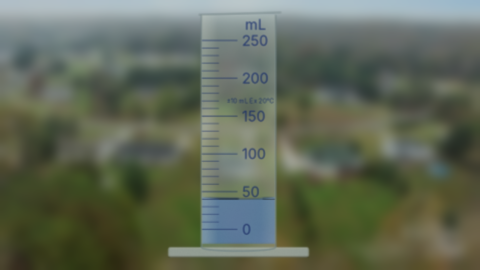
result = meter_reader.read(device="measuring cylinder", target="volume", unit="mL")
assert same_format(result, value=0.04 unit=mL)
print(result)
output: value=40 unit=mL
